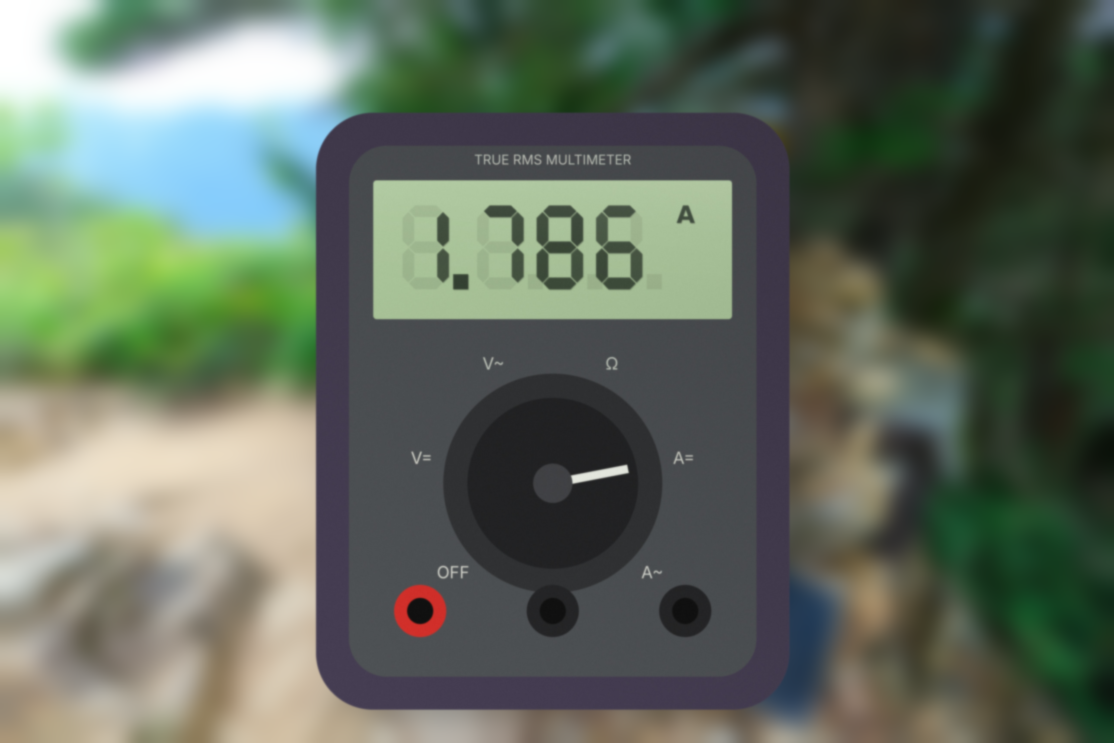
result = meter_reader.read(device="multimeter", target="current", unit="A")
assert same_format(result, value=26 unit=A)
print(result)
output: value=1.786 unit=A
